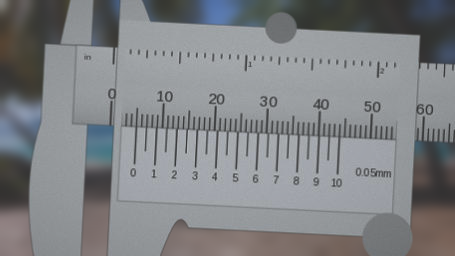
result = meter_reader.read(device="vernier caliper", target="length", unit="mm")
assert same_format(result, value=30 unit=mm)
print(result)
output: value=5.0 unit=mm
